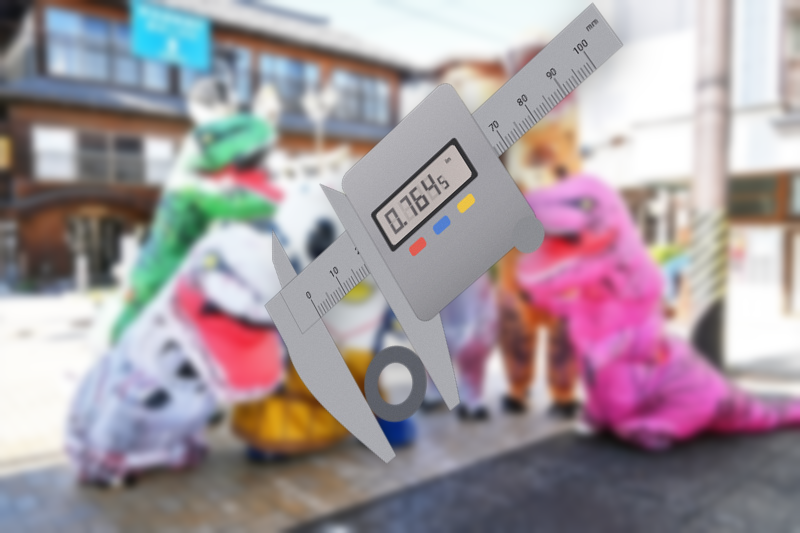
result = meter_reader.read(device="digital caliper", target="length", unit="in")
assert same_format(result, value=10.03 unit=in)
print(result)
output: value=0.7645 unit=in
